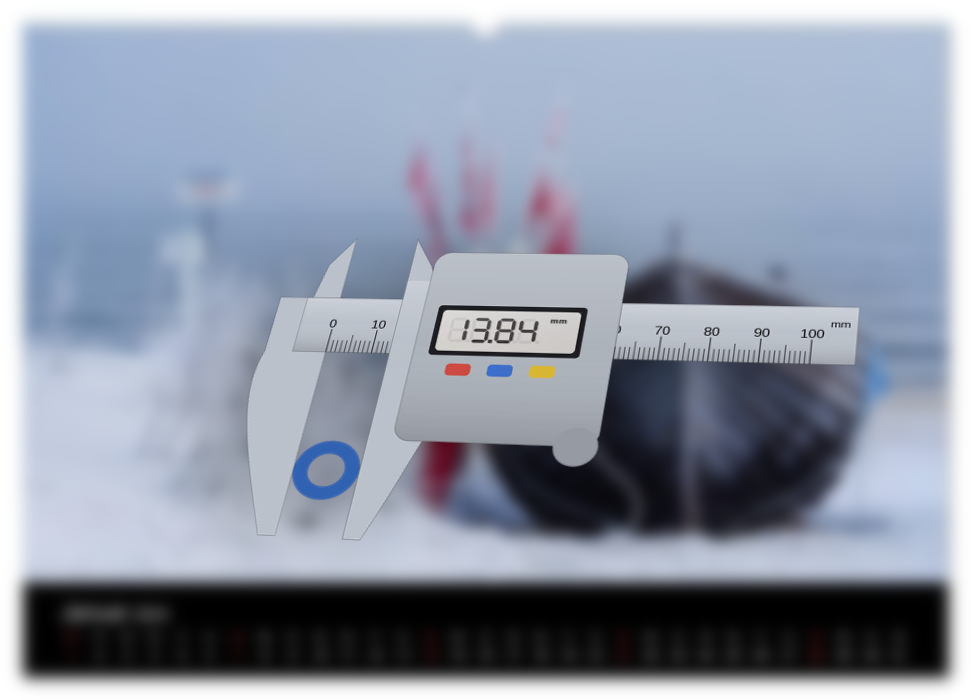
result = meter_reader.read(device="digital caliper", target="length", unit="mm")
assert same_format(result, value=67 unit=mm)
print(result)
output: value=13.84 unit=mm
